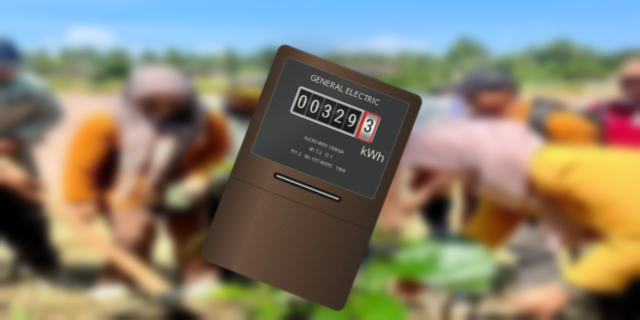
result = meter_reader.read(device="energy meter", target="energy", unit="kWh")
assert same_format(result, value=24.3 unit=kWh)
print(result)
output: value=329.3 unit=kWh
